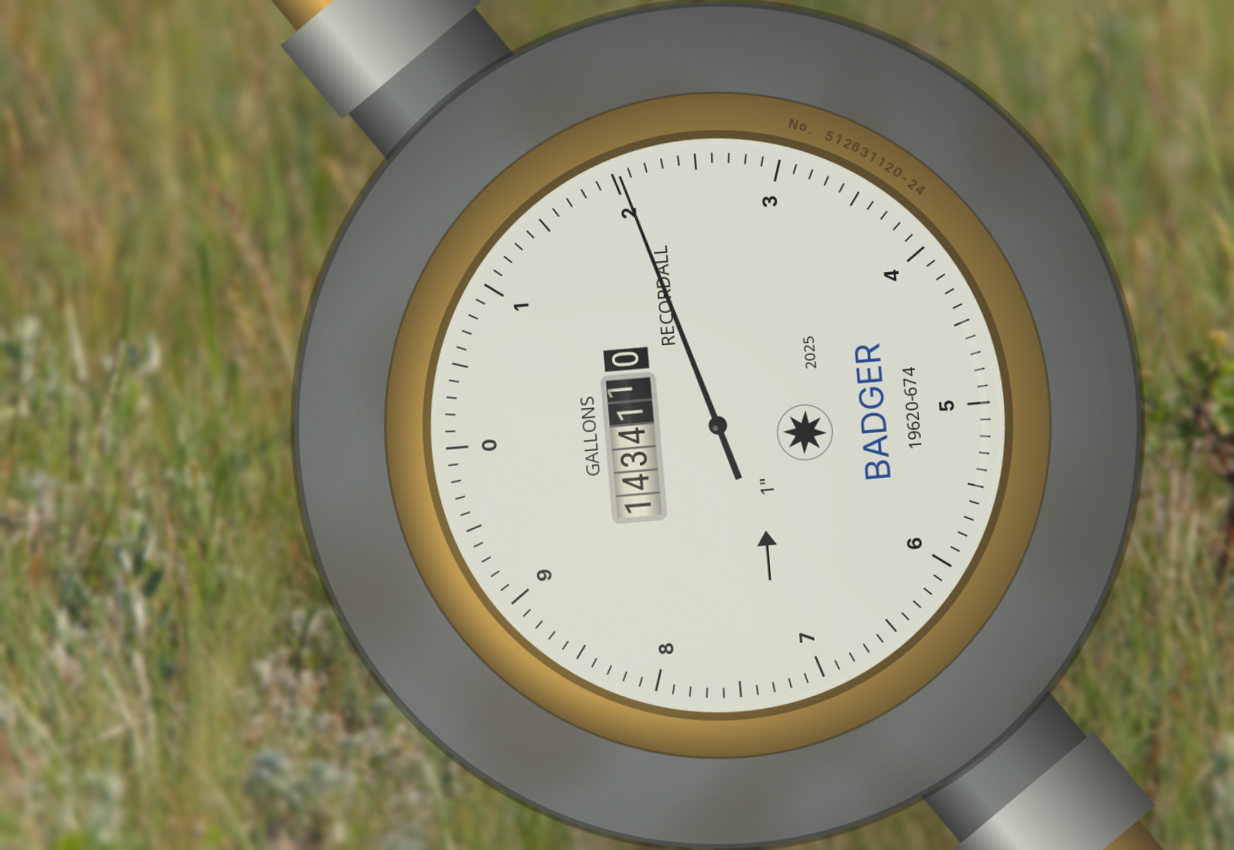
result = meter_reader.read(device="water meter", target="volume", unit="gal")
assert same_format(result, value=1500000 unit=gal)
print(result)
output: value=1434112.0 unit=gal
